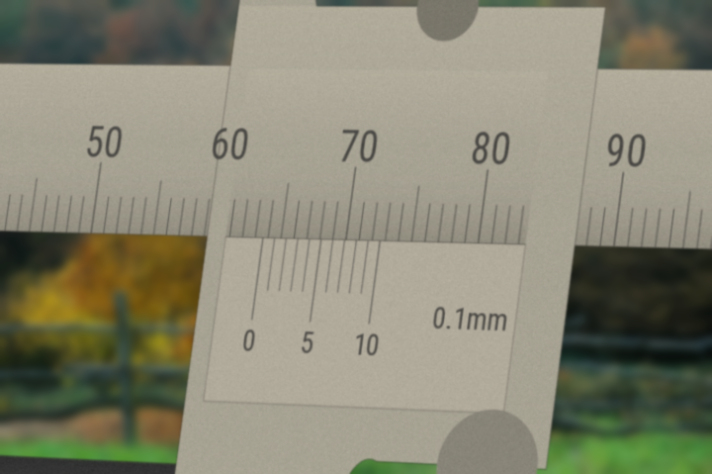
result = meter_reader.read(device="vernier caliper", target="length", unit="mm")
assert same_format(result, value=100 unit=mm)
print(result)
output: value=63.6 unit=mm
